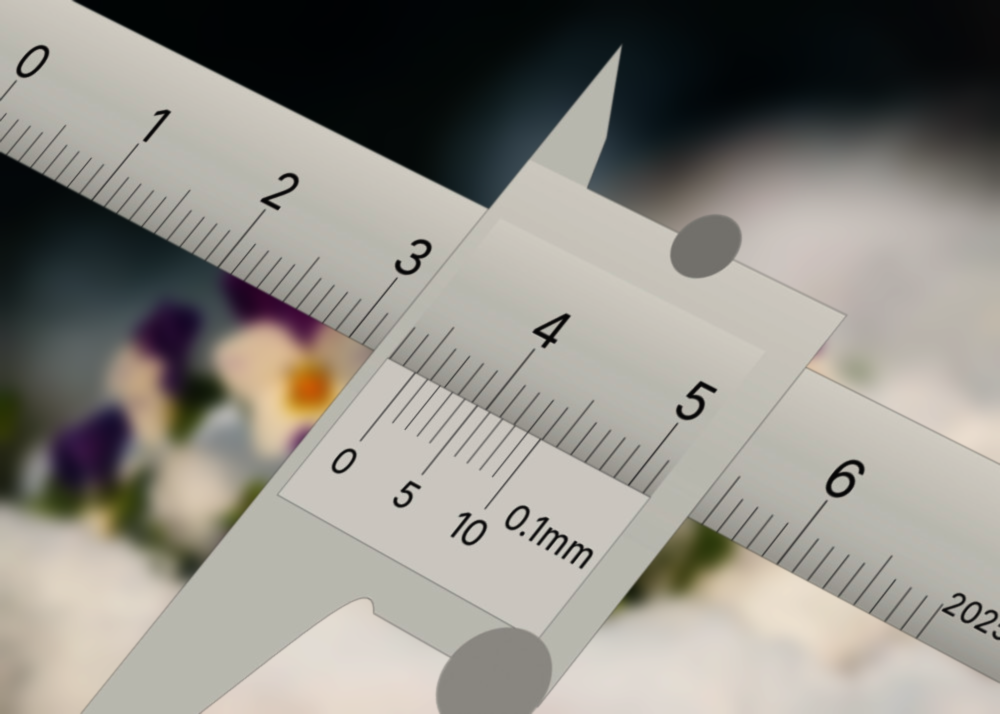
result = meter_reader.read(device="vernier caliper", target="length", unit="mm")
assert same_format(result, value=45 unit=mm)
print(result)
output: value=34.9 unit=mm
